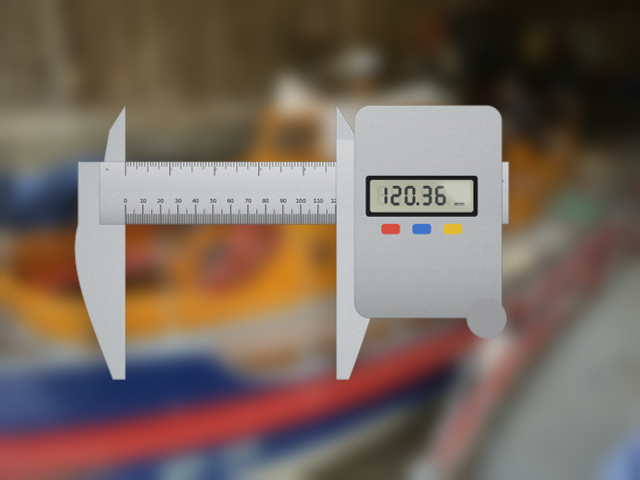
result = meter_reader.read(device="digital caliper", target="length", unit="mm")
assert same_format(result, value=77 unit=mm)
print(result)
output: value=120.36 unit=mm
